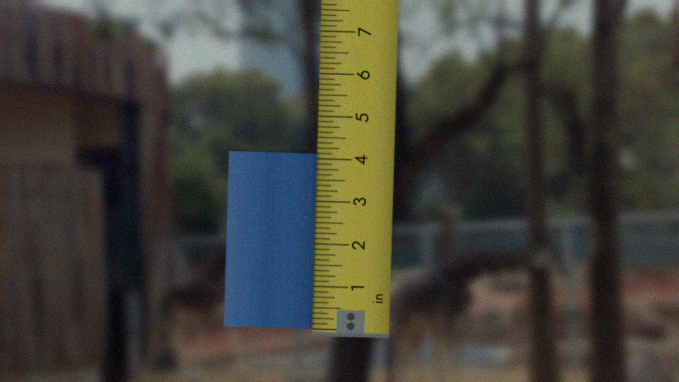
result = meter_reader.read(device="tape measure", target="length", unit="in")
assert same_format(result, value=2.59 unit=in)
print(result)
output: value=4.125 unit=in
